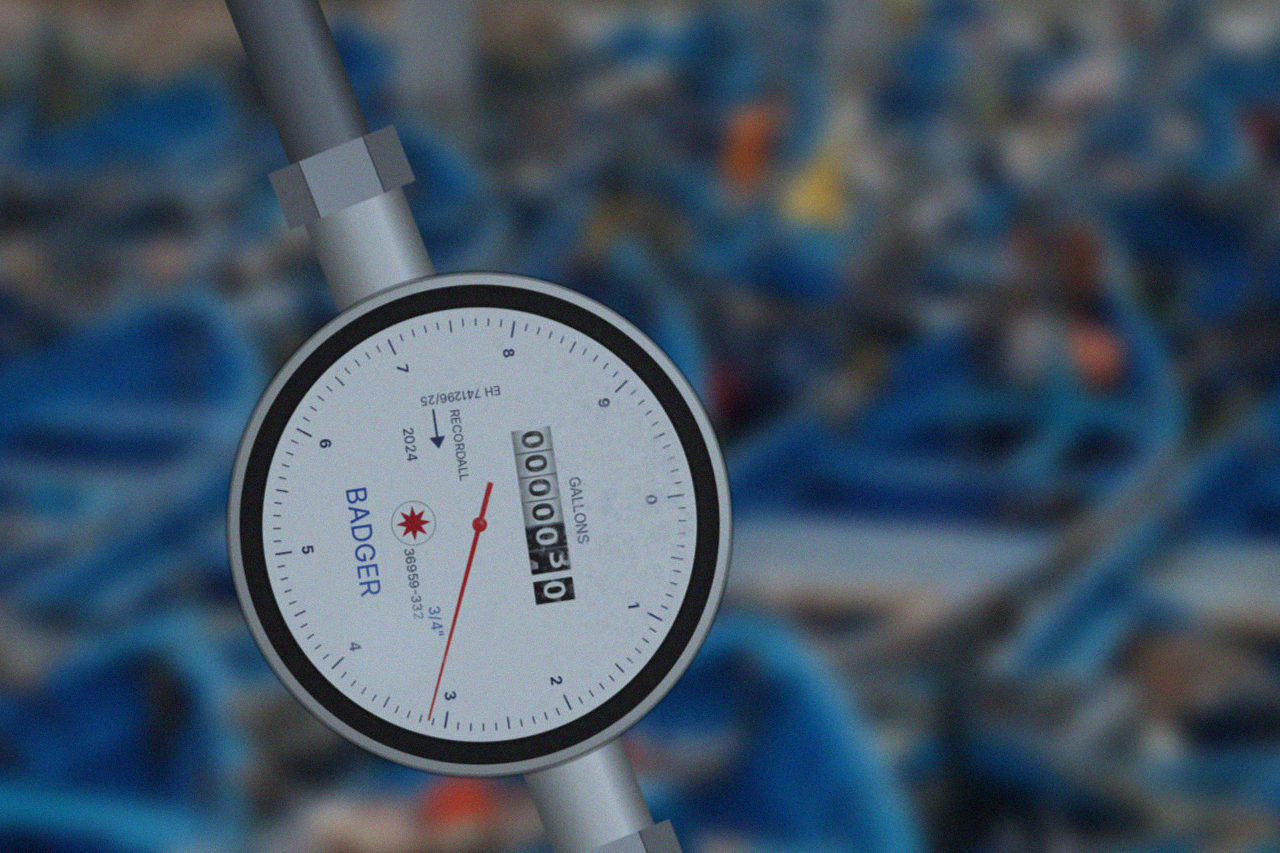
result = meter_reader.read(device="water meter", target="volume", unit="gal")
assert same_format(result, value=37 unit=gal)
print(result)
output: value=33.1 unit=gal
